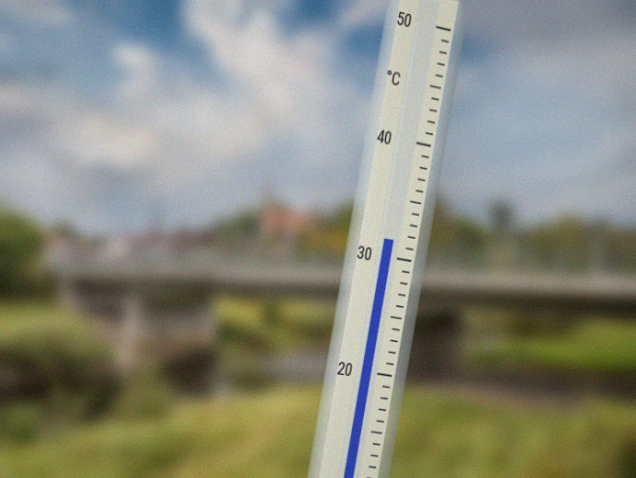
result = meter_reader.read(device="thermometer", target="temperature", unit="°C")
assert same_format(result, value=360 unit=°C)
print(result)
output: value=31.5 unit=°C
